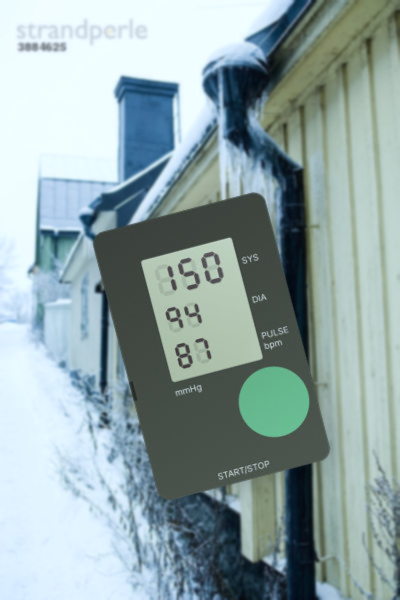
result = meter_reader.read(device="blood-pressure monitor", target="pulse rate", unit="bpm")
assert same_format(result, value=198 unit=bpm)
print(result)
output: value=87 unit=bpm
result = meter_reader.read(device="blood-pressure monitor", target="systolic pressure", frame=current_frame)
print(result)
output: value=150 unit=mmHg
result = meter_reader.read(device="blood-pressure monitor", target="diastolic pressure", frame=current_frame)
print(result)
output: value=94 unit=mmHg
